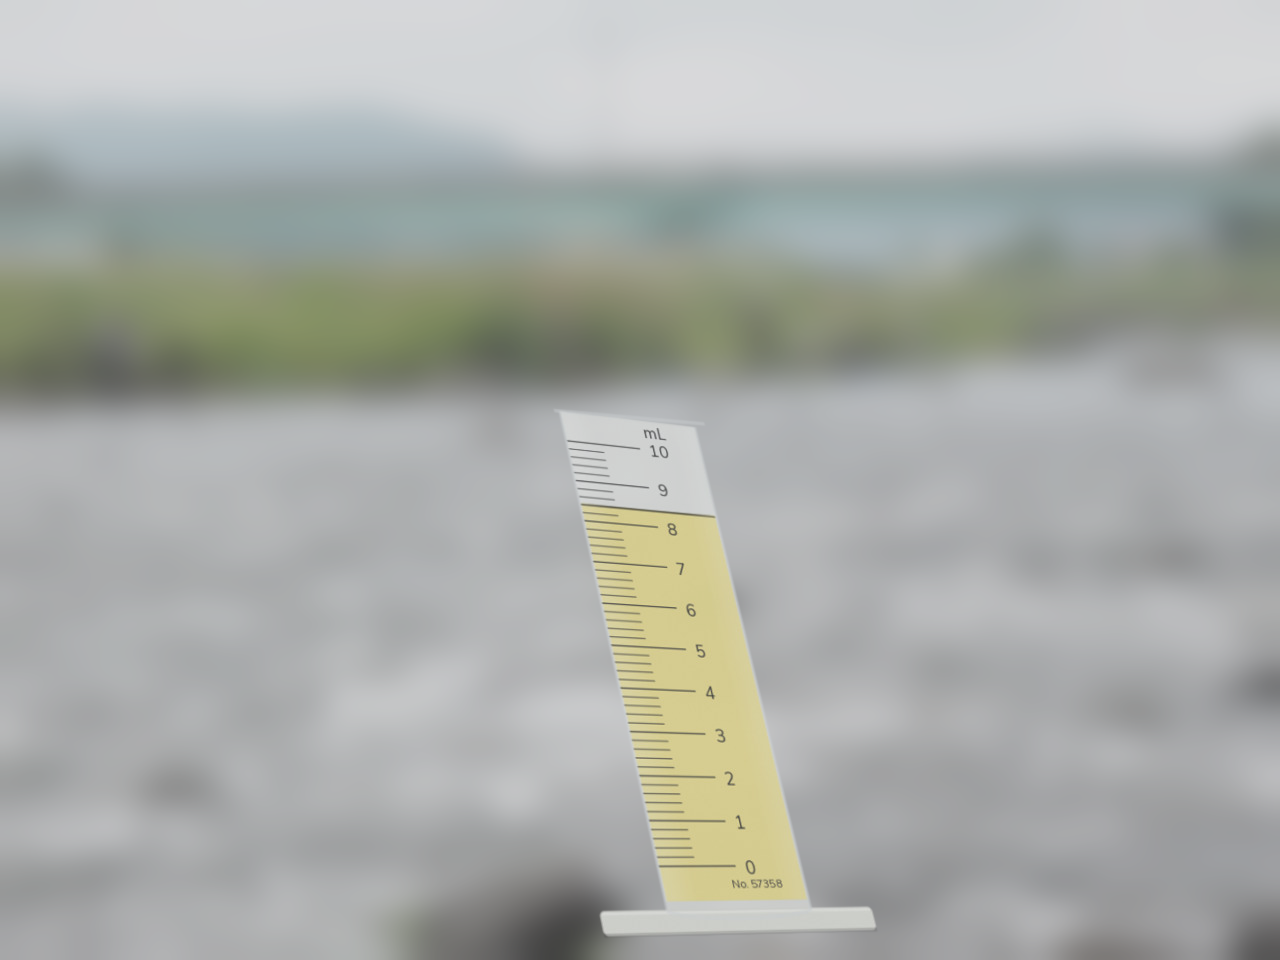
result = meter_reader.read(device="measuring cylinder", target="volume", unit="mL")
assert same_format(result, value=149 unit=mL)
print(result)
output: value=8.4 unit=mL
